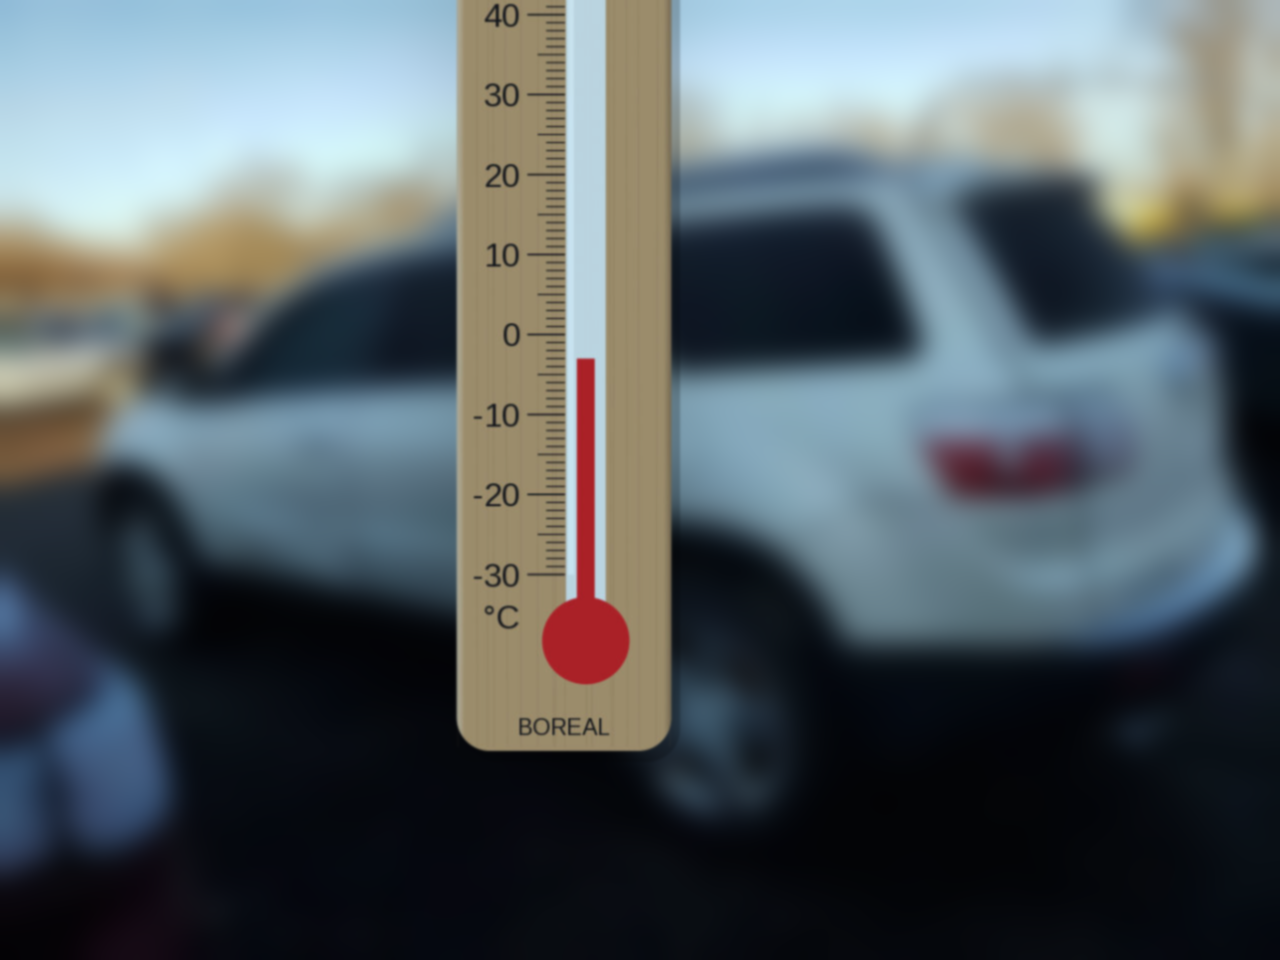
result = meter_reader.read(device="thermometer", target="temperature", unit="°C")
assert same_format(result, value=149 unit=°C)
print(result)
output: value=-3 unit=°C
